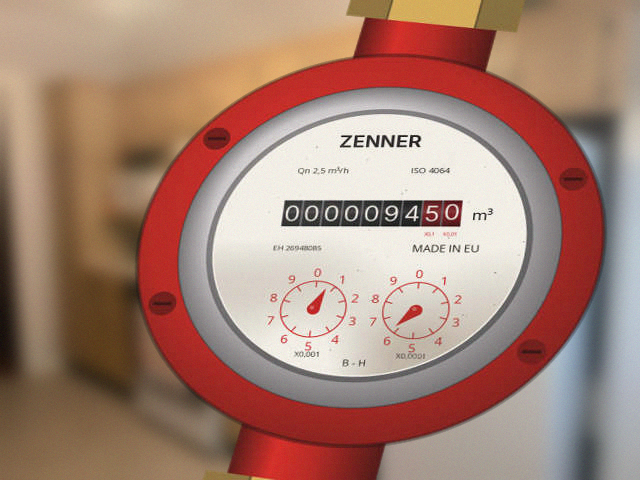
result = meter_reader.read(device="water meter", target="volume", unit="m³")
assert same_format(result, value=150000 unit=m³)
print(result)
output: value=94.5006 unit=m³
